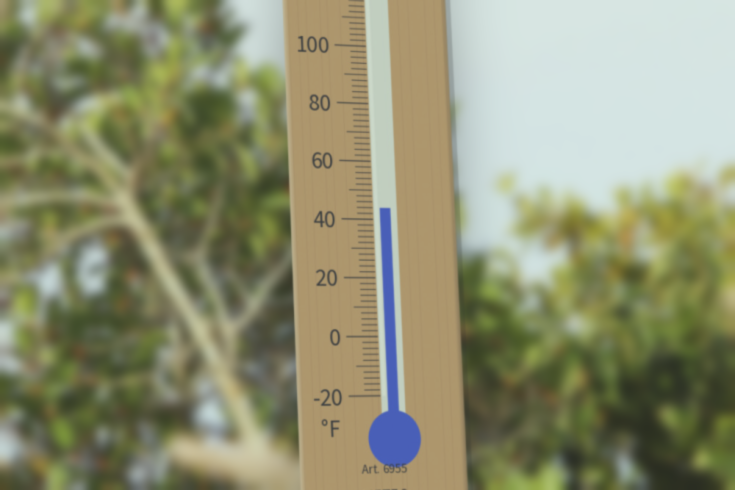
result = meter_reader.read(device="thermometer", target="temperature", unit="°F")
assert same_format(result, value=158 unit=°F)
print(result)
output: value=44 unit=°F
